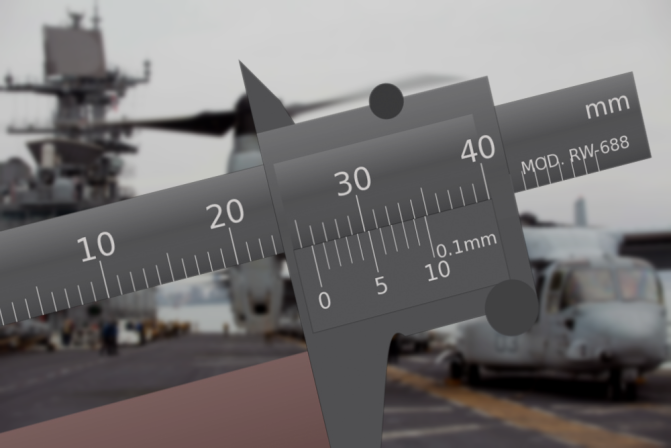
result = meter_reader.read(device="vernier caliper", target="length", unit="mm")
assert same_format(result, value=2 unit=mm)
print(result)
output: value=25.8 unit=mm
